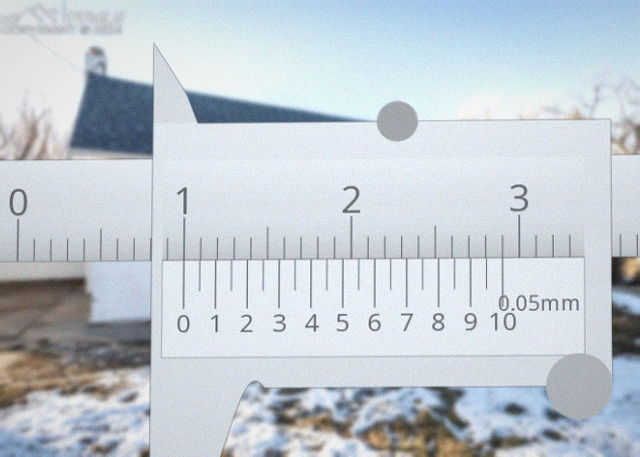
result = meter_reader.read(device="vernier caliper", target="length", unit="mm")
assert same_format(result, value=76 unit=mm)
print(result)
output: value=10.0 unit=mm
